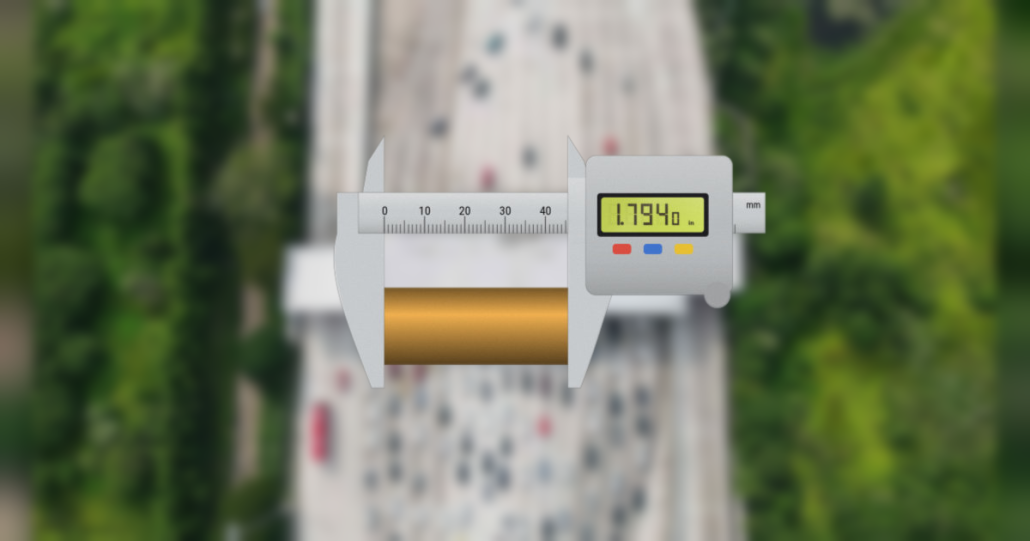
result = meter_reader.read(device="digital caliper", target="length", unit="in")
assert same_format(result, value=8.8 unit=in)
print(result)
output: value=1.7940 unit=in
